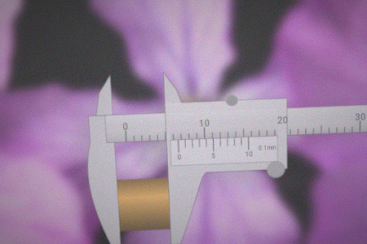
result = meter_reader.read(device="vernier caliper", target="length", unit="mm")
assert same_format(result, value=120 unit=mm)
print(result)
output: value=6.6 unit=mm
